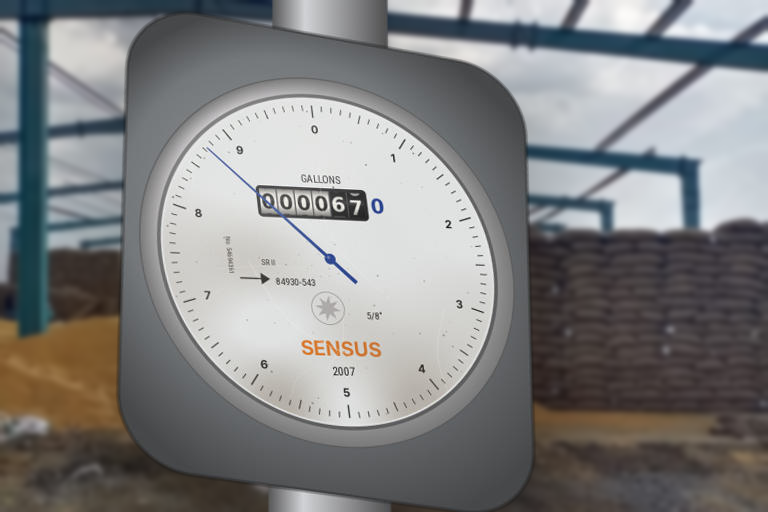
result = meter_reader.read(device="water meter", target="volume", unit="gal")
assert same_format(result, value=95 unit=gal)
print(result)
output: value=668.7 unit=gal
